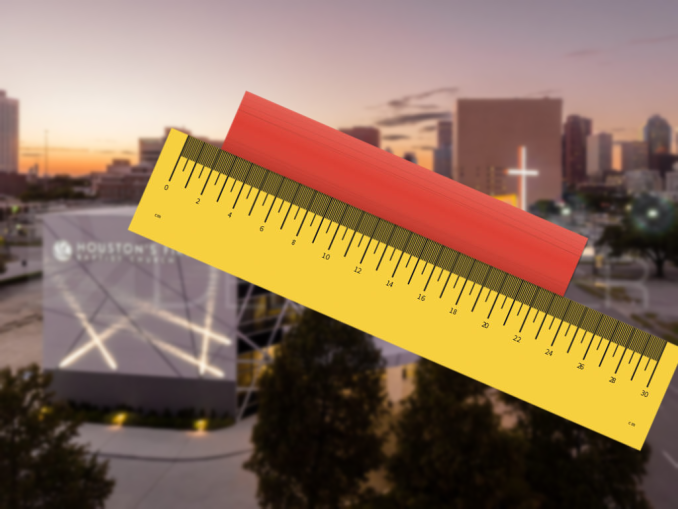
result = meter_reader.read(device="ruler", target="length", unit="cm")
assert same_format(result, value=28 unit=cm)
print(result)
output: value=21.5 unit=cm
